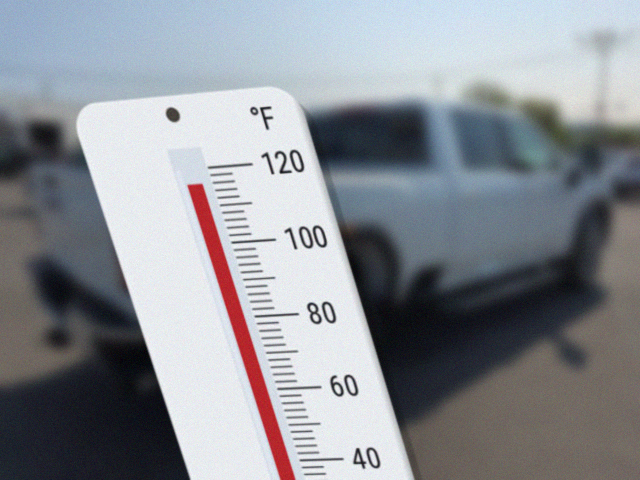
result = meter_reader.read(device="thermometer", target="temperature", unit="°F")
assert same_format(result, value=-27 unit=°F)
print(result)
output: value=116 unit=°F
